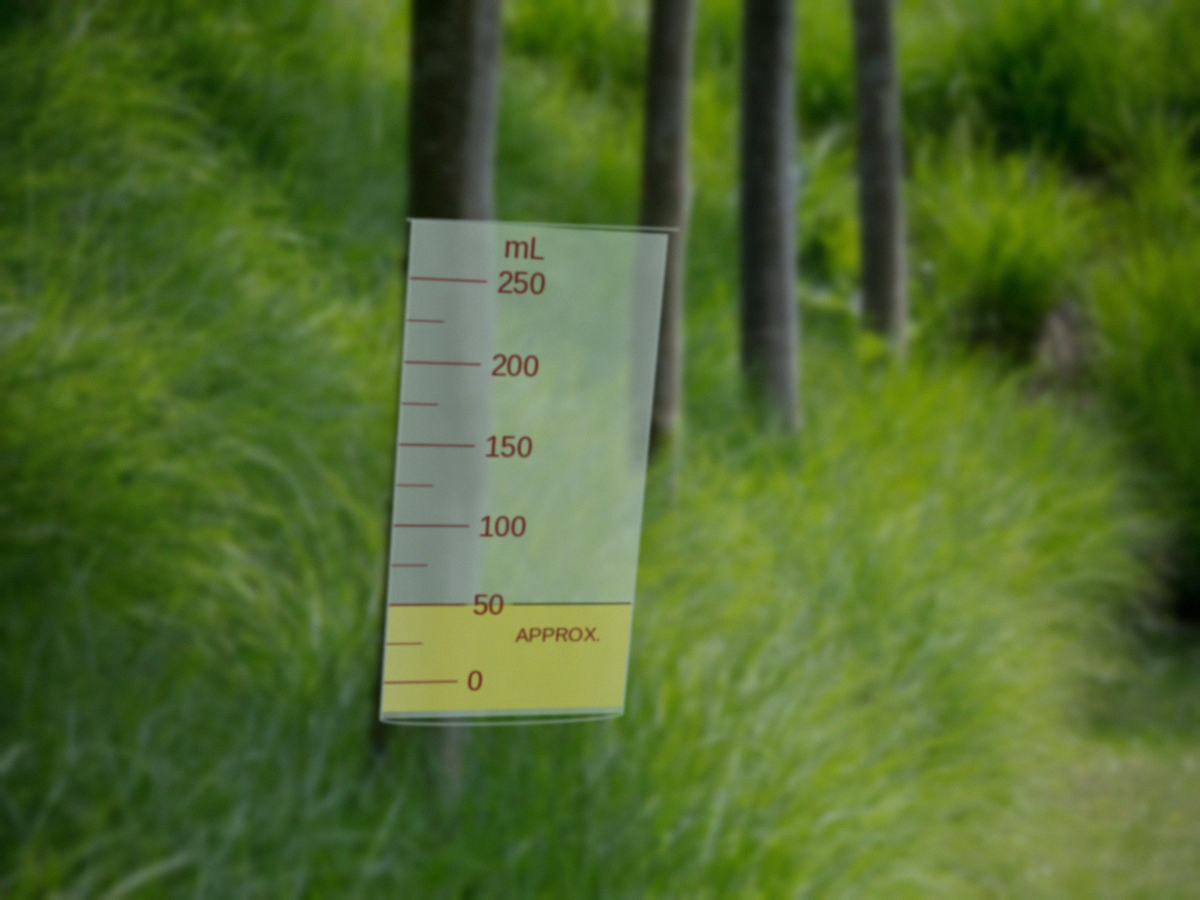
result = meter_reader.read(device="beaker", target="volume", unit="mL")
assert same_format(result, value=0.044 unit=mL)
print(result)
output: value=50 unit=mL
